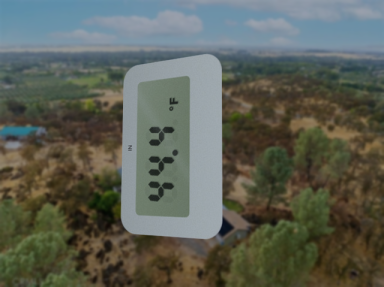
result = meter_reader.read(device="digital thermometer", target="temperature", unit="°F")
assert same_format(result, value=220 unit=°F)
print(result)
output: value=44.4 unit=°F
